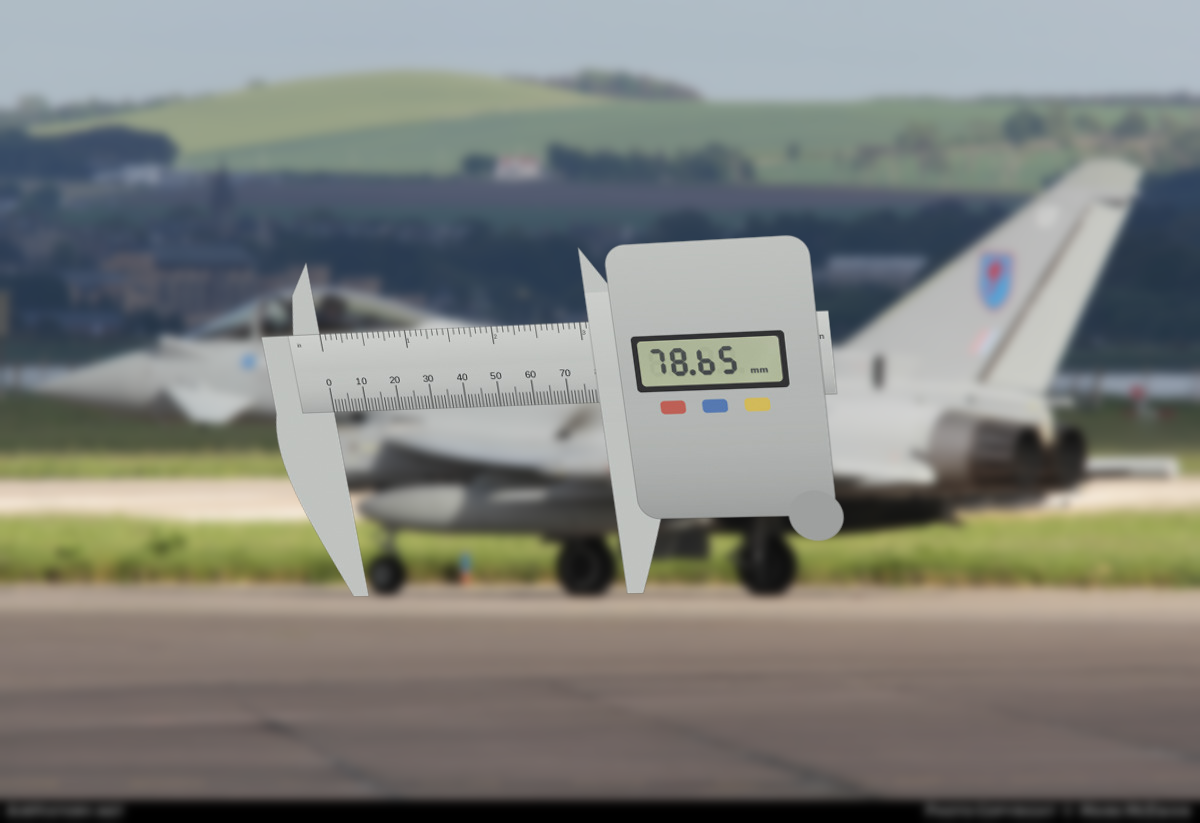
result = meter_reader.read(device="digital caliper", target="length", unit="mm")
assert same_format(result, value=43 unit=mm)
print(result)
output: value=78.65 unit=mm
